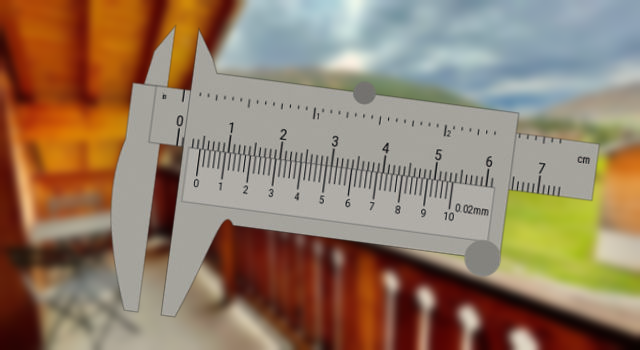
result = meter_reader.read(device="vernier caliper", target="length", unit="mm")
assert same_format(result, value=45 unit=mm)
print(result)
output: value=4.5 unit=mm
